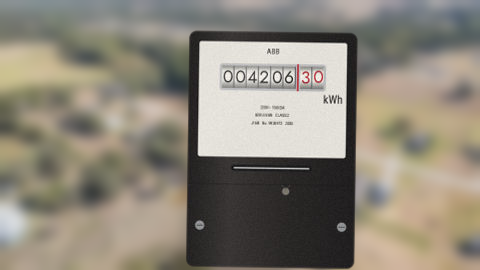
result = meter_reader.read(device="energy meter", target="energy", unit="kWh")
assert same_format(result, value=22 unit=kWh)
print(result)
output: value=4206.30 unit=kWh
